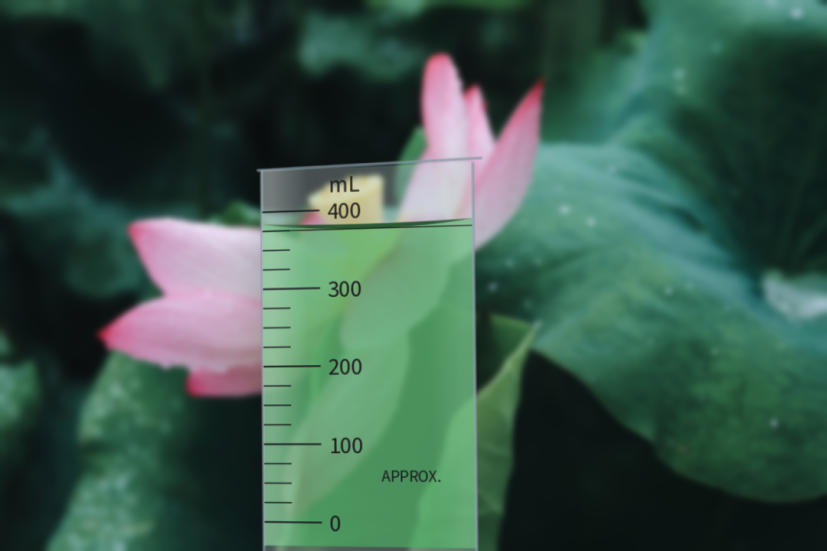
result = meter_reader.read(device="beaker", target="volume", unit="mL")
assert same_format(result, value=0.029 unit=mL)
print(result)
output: value=375 unit=mL
